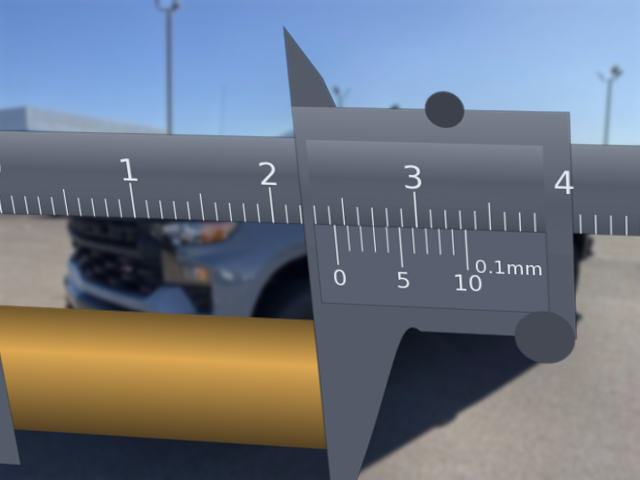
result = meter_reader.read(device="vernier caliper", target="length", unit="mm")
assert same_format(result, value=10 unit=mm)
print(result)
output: value=24.3 unit=mm
